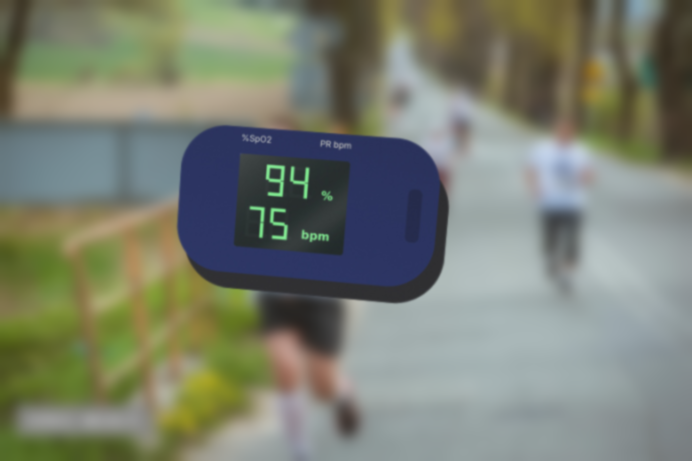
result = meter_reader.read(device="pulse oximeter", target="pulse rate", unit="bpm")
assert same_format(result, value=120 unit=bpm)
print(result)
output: value=75 unit=bpm
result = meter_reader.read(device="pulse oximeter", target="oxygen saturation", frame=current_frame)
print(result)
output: value=94 unit=%
